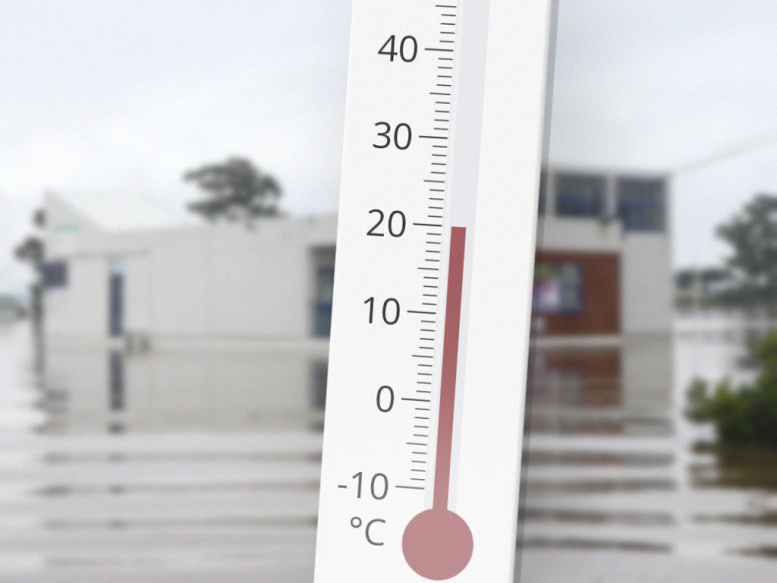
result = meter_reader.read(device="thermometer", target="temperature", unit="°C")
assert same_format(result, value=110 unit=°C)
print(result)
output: value=20 unit=°C
